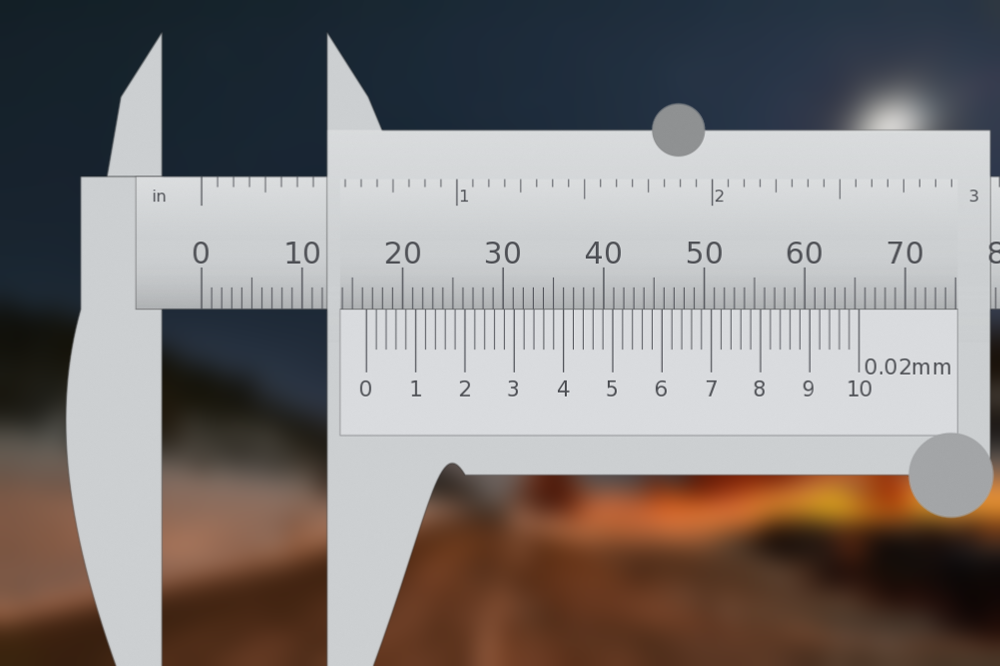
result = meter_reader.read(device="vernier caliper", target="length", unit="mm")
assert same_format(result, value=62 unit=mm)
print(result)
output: value=16.4 unit=mm
